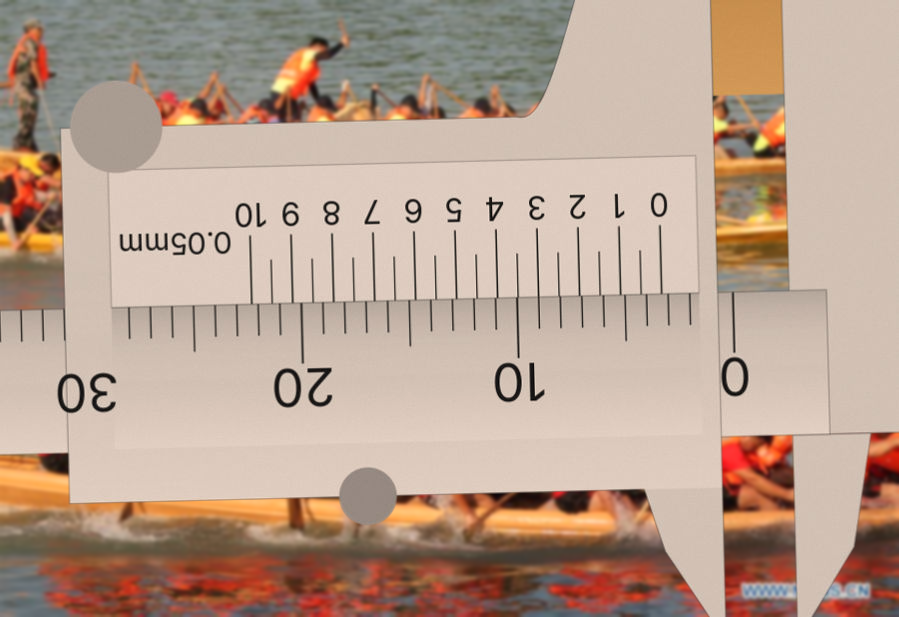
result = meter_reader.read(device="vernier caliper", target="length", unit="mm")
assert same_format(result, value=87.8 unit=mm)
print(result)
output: value=3.3 unit=mm
